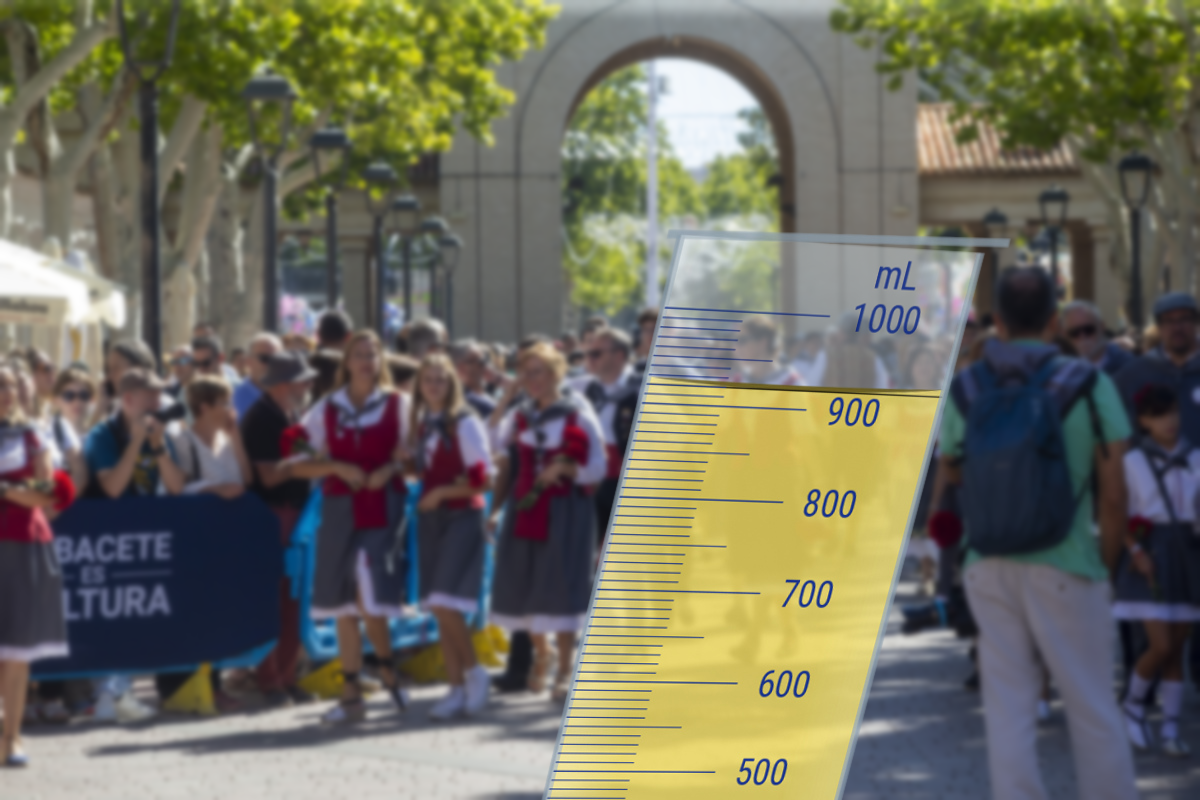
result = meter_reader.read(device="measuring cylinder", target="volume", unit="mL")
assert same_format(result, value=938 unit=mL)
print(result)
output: value=920 unit=mL
